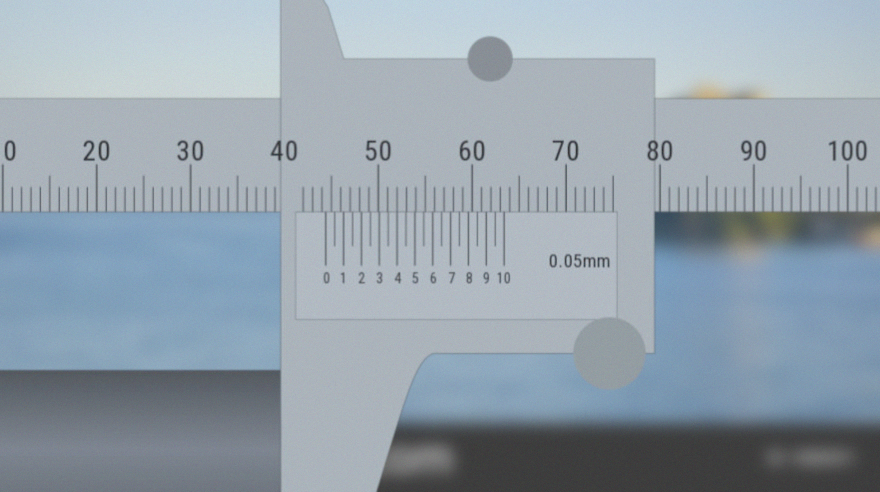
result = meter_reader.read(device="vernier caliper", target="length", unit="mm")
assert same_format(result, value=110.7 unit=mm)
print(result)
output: value=44.4 unit=mm
